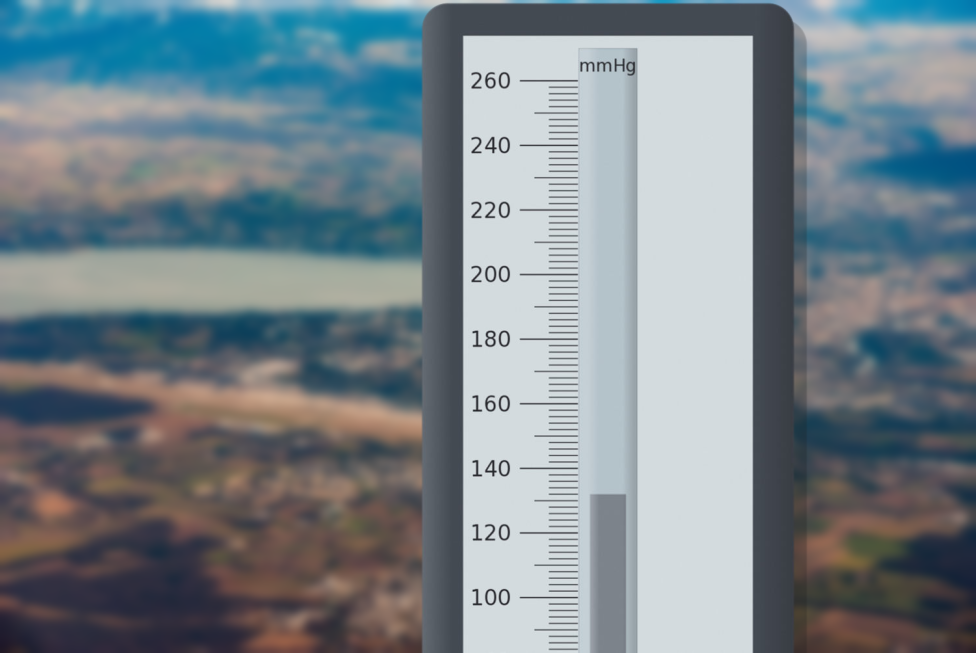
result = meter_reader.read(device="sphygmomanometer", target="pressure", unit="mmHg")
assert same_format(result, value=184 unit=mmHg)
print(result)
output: value=132 unit=mmHg
